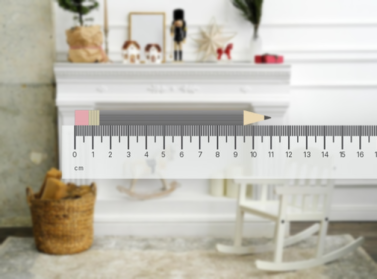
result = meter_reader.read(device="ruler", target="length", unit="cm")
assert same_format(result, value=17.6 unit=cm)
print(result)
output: value=11 unit=cm
